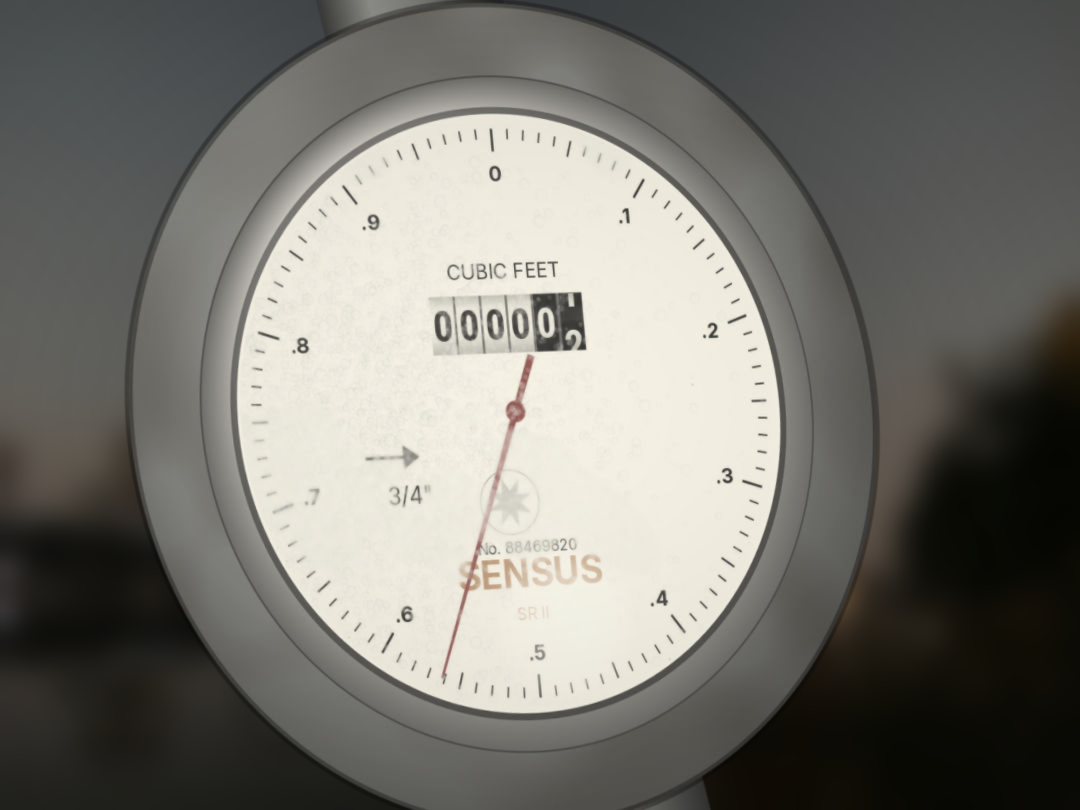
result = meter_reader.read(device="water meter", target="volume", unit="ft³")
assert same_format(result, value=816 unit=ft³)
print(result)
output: value=1.56 unit=ft³
